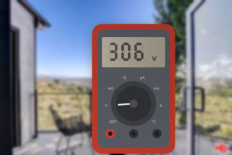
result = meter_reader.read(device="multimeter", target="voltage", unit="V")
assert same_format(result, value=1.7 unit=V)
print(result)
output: value=306 unit=V
